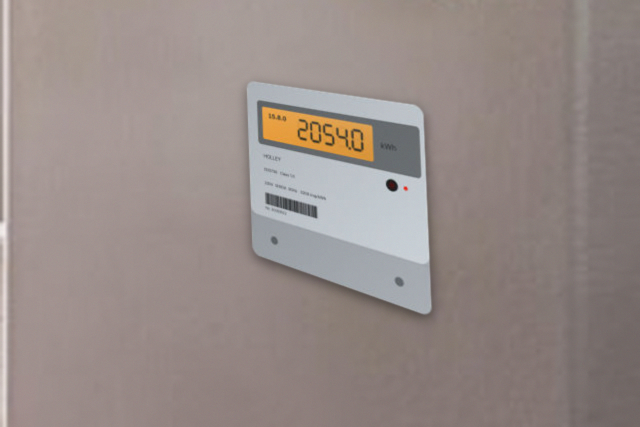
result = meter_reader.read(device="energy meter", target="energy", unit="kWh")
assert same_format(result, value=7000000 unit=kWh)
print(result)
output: value=2054.0 unit=kWh
